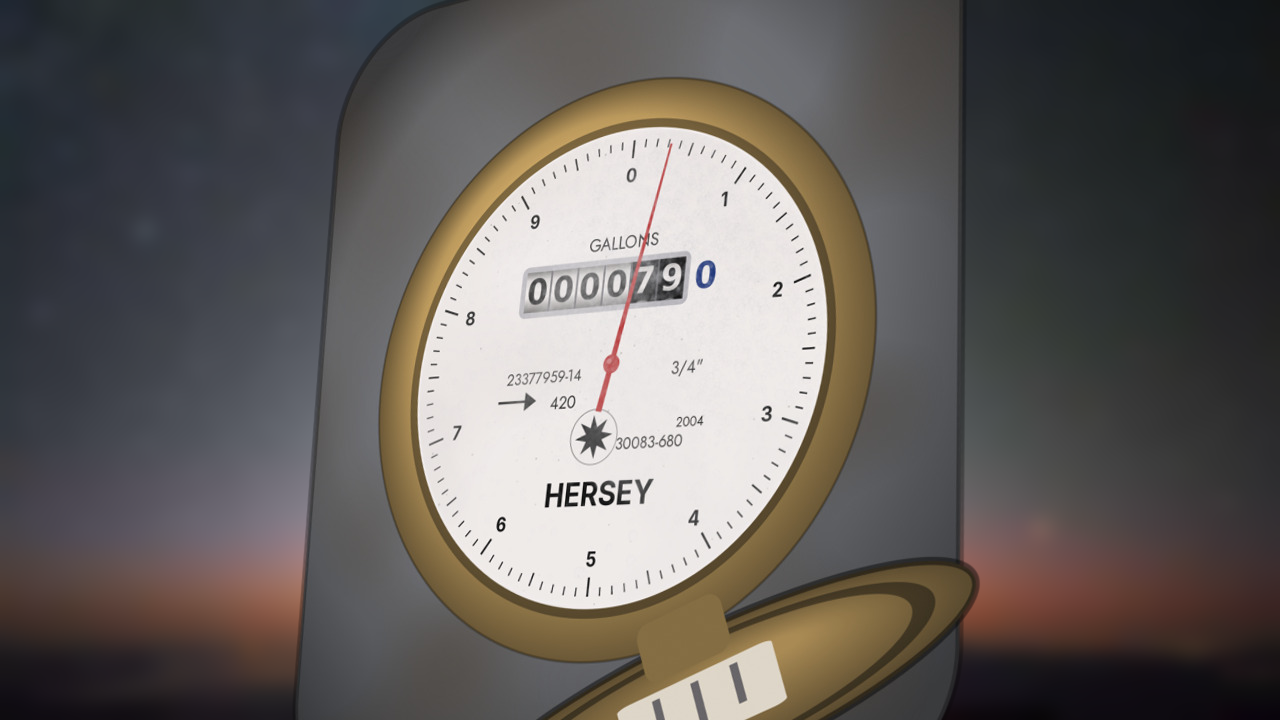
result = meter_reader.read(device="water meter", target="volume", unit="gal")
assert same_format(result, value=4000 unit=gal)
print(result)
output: value=790.3 unit=gal
